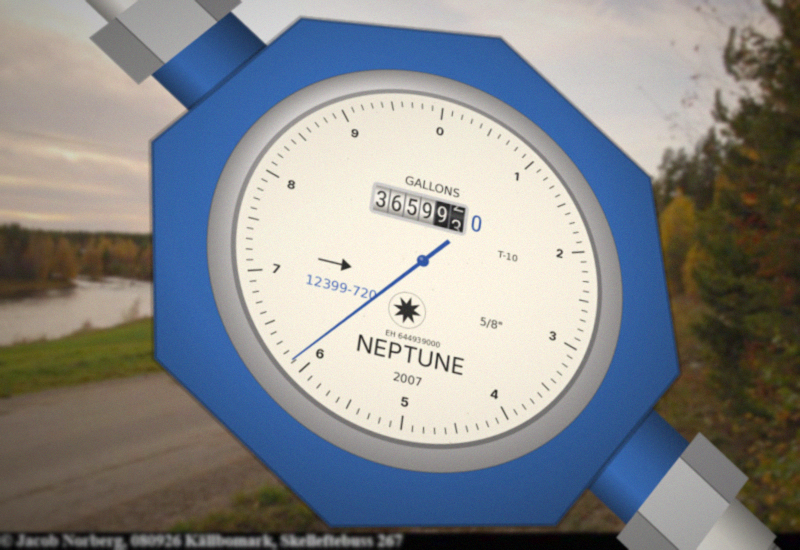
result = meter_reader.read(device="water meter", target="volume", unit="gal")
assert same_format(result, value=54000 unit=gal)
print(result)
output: value=3659926.1 unit=gal
